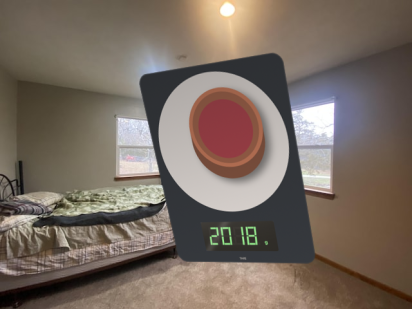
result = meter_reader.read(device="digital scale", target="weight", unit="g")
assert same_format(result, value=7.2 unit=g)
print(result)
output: value=2018 unit=g
